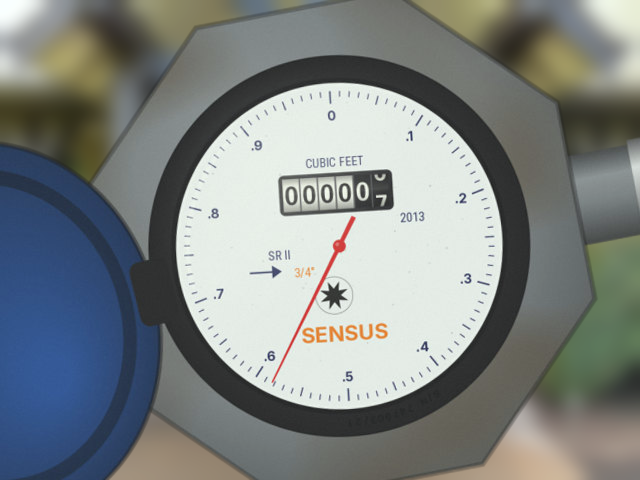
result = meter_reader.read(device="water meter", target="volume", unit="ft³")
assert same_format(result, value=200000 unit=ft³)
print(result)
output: value=6.58 unit=ft³
